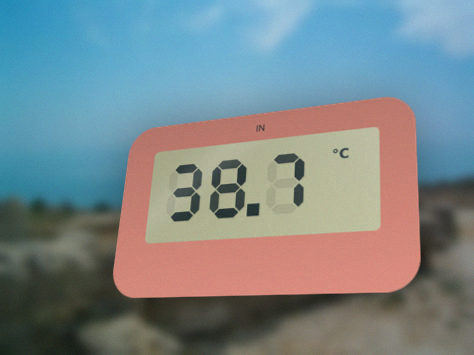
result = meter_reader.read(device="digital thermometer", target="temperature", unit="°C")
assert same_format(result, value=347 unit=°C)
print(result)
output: value=38.7 unit=°C
